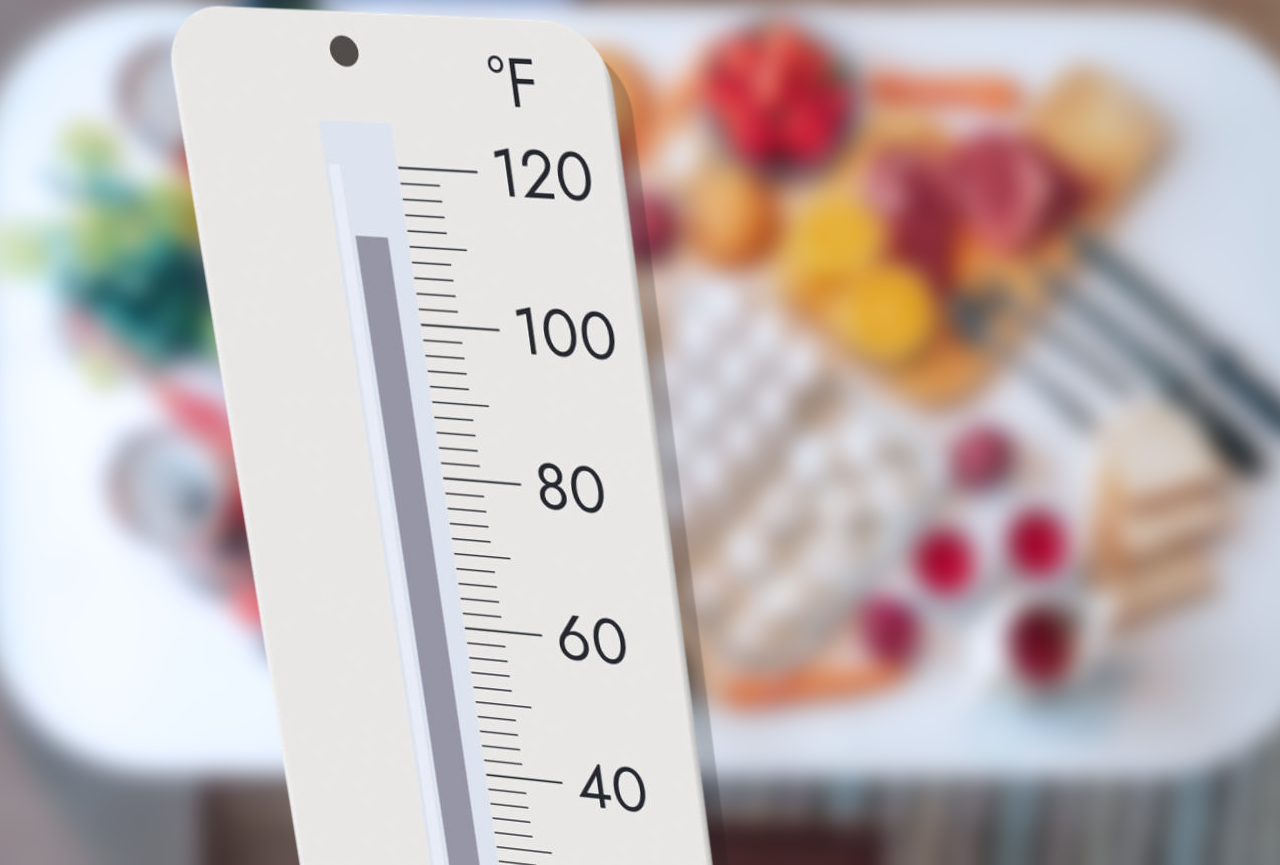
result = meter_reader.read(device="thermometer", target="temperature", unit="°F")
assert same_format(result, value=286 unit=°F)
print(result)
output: value=111 unit=°F
